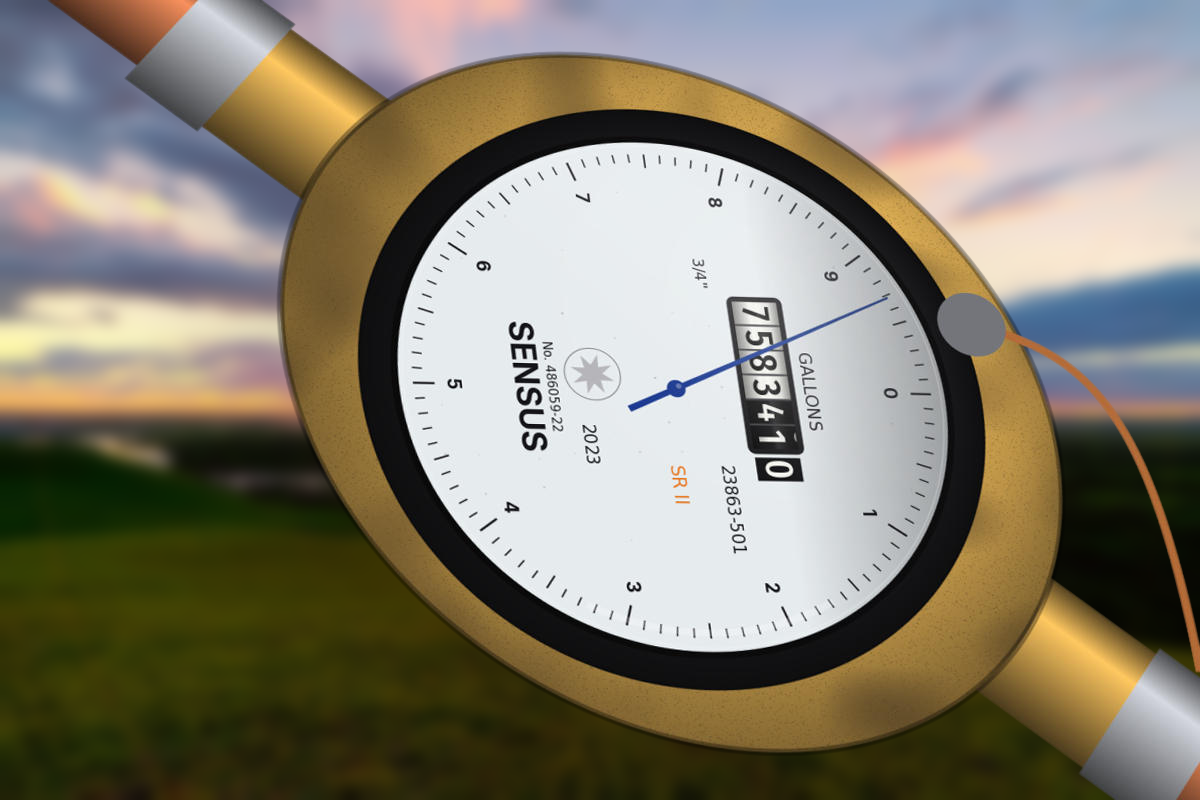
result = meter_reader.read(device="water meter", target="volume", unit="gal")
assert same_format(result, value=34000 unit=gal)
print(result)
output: value=7583409.3 unit=gal
